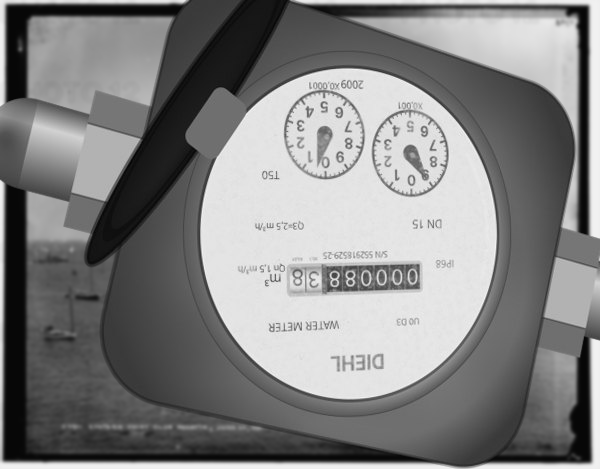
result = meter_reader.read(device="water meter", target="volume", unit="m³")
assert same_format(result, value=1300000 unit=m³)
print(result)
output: value=88.3790 unit=m³
